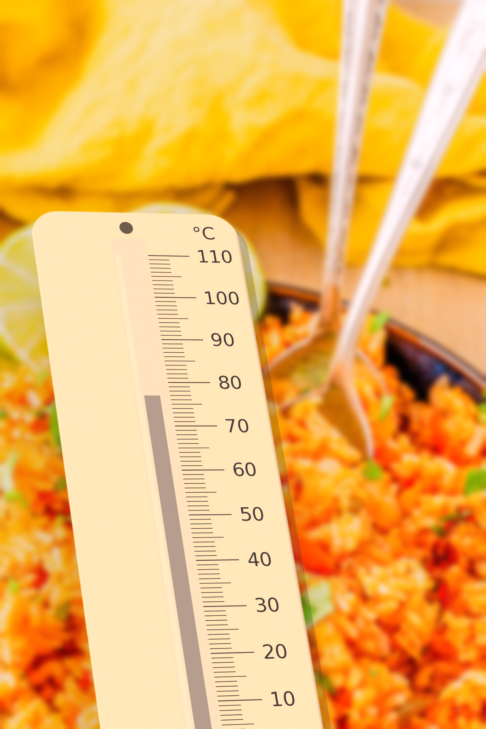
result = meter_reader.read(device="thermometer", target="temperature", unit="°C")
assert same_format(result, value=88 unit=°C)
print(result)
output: value=77 unit=°C
